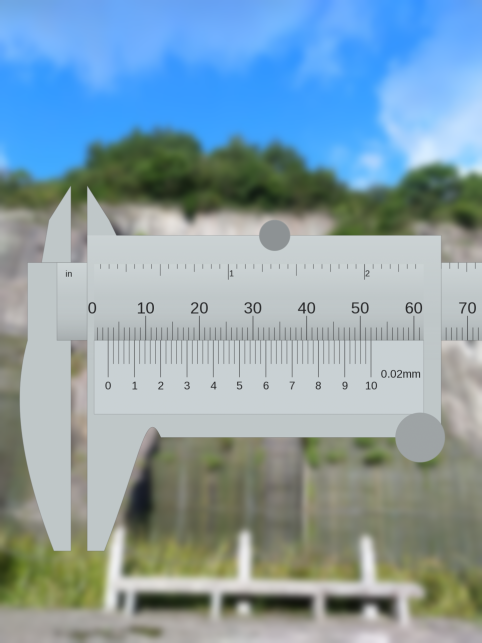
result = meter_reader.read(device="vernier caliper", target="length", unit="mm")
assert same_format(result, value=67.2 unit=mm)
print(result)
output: value=3.0 unit=mm
